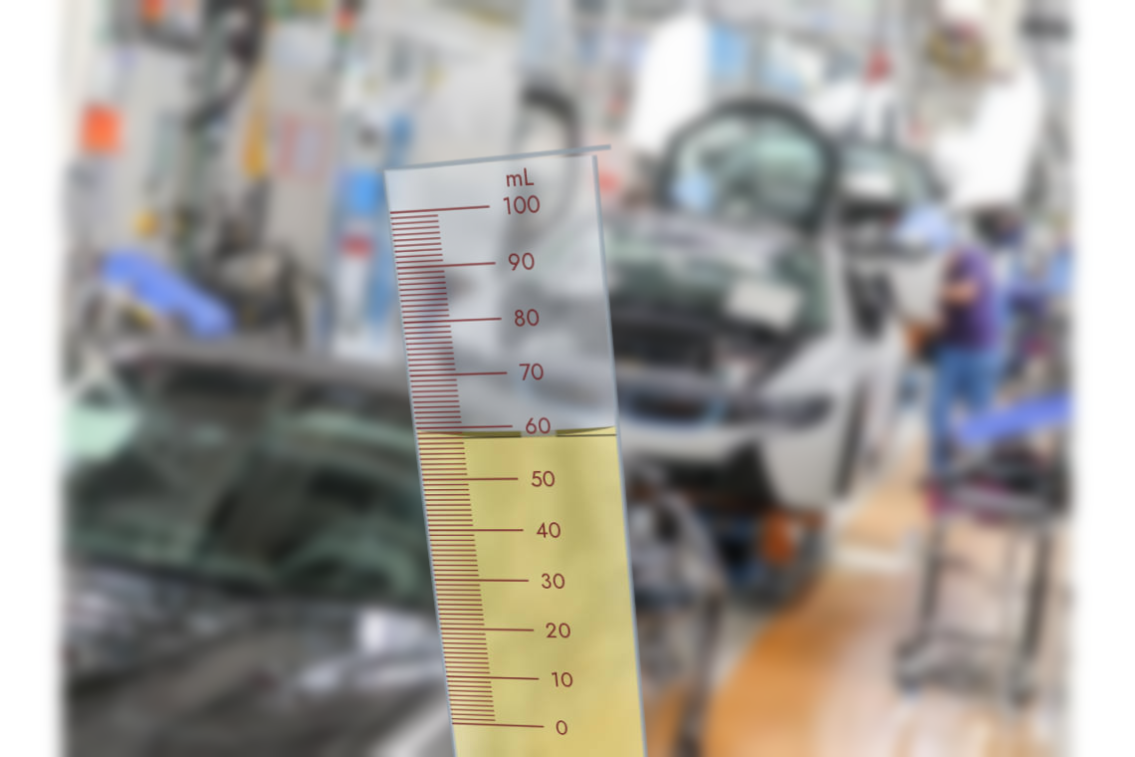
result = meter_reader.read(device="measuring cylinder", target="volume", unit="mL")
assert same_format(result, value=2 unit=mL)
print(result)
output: value=58 unit=mL
